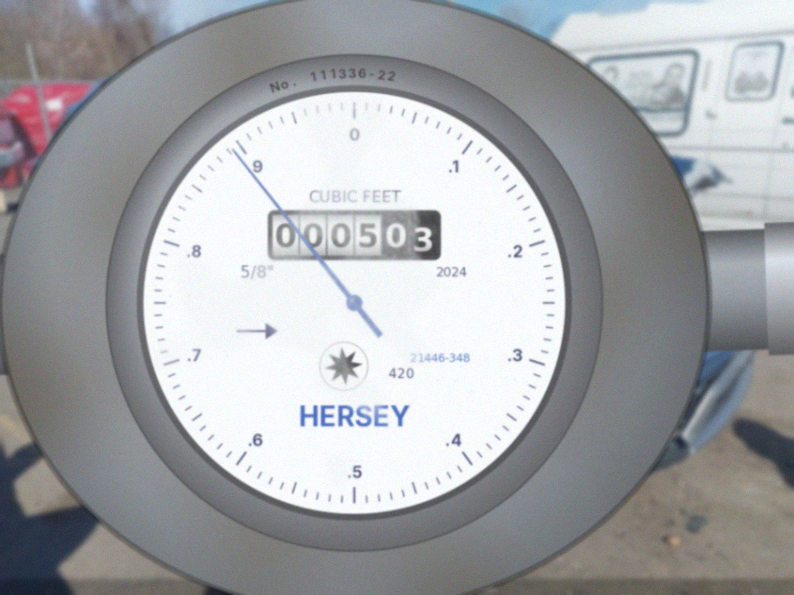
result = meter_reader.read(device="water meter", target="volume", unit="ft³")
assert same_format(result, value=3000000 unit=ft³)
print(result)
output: value=502.89 unit=ft³
